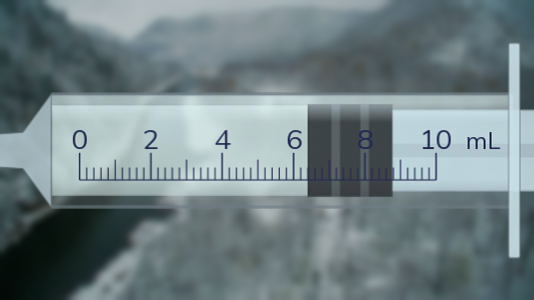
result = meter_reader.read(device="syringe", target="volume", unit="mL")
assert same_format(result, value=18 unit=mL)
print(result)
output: value=6.4 unit=mL
